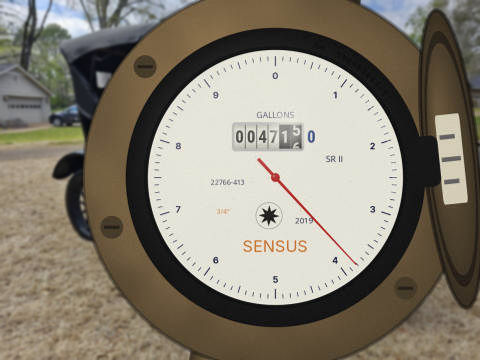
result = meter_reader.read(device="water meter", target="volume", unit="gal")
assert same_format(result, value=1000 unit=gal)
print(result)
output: value=47153.8 unit=gal
